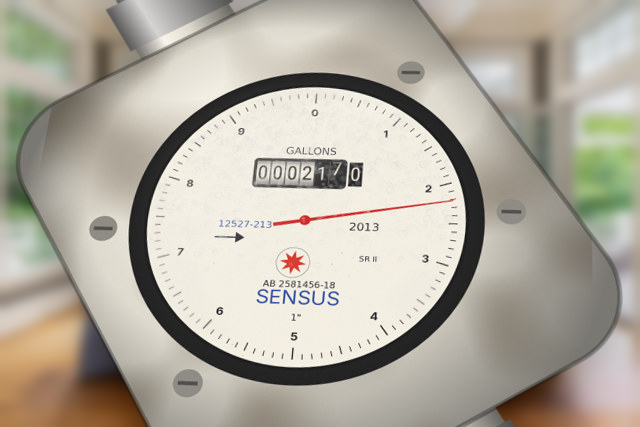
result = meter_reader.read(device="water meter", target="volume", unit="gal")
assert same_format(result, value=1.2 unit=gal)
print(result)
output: value=2172.2 unit=gal
